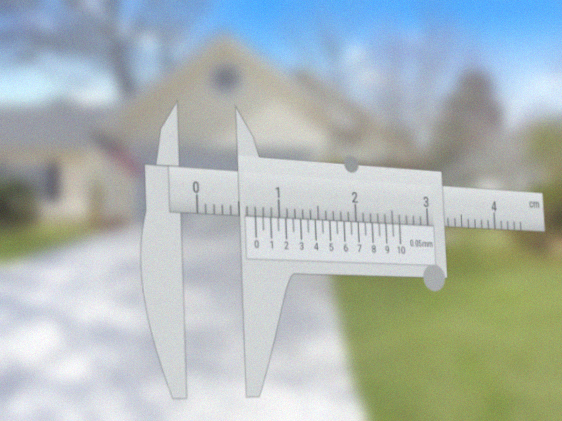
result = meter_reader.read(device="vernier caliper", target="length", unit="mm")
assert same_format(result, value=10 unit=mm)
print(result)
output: value=7.0 unit=mm
